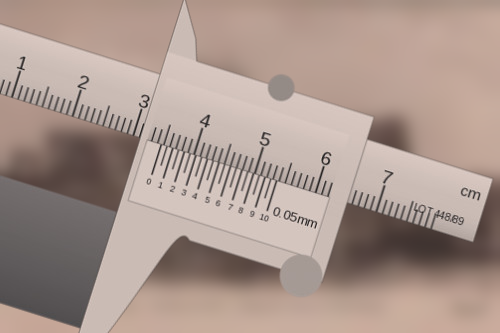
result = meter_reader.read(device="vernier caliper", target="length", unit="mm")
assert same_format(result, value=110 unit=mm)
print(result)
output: value=34.6 unit=mm
